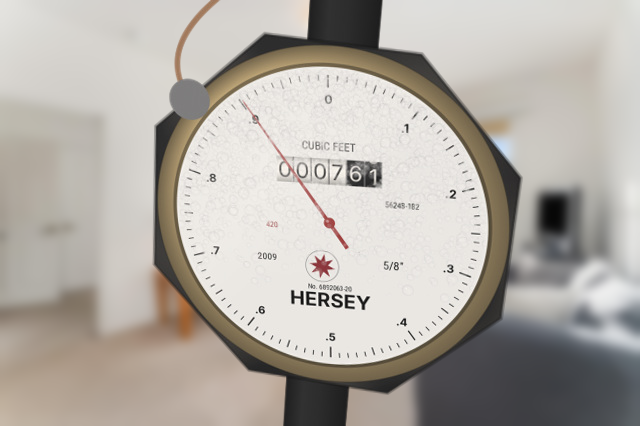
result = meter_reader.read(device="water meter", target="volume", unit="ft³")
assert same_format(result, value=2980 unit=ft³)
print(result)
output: value=760.90 unit=ft³
